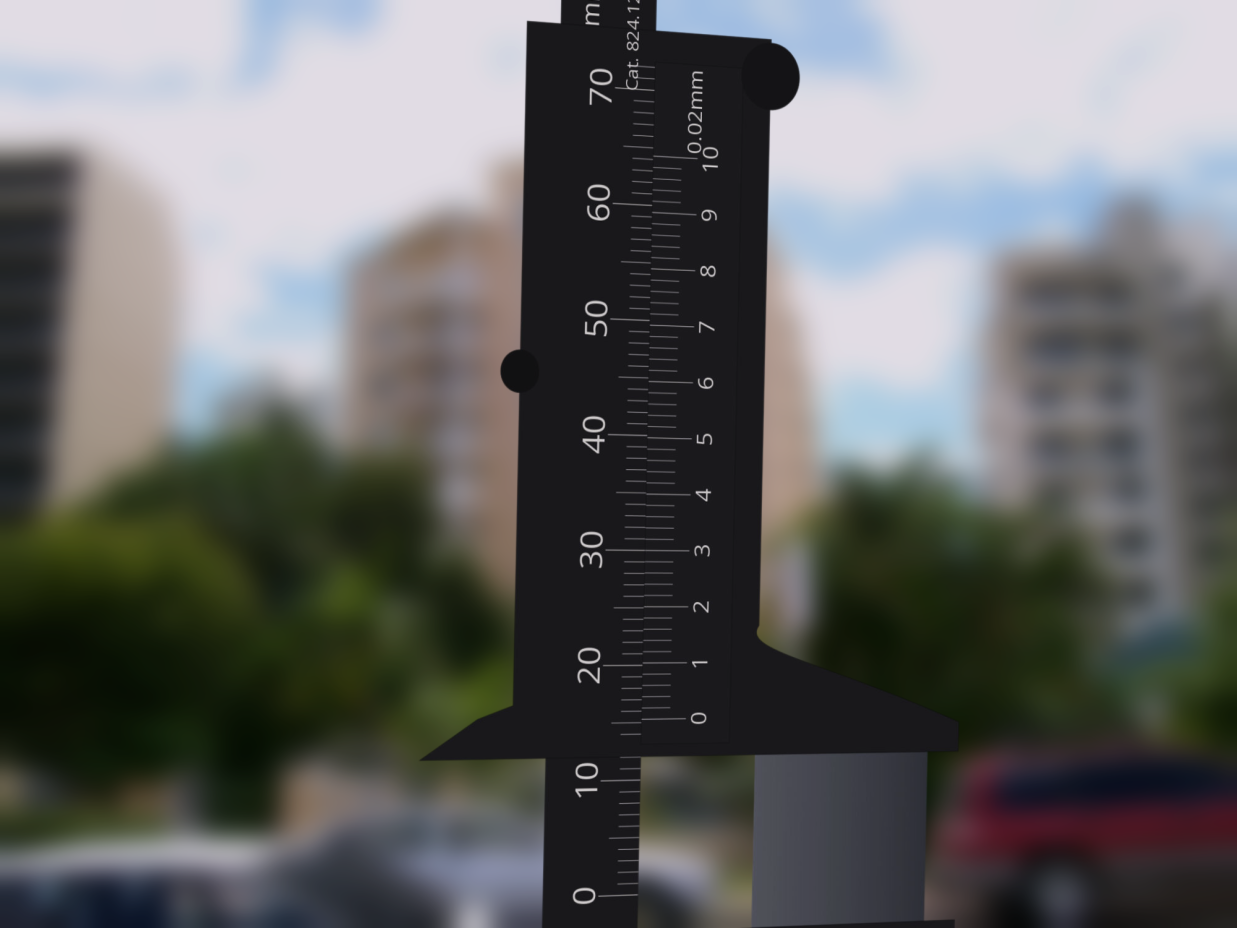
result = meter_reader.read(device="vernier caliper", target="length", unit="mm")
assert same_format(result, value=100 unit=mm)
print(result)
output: value=15.3 unit=mm
